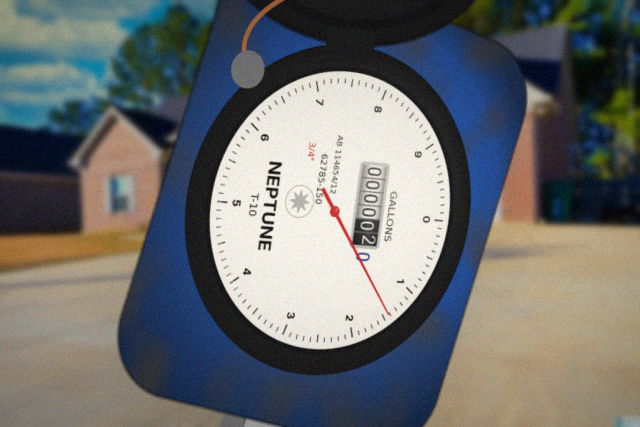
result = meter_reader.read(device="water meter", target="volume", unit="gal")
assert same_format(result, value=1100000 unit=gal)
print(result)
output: value=21.4 unit=gal
